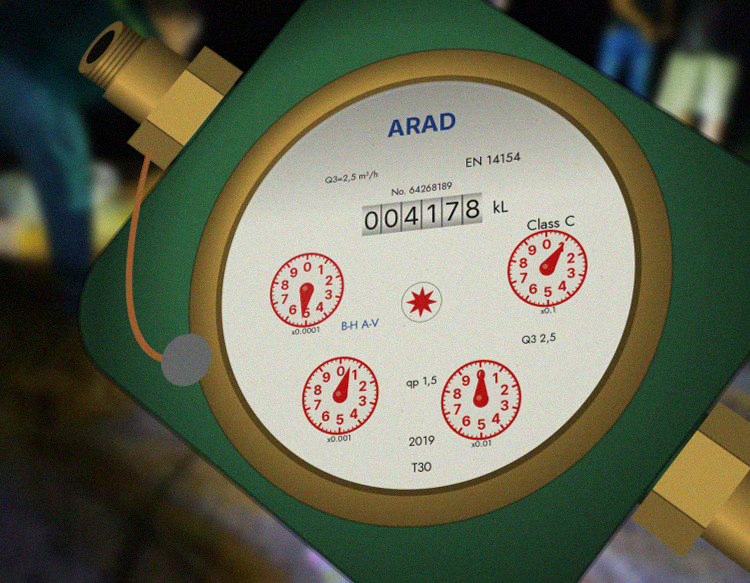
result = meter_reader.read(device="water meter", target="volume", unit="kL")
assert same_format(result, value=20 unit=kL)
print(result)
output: value=4178.1005 unit=kL
